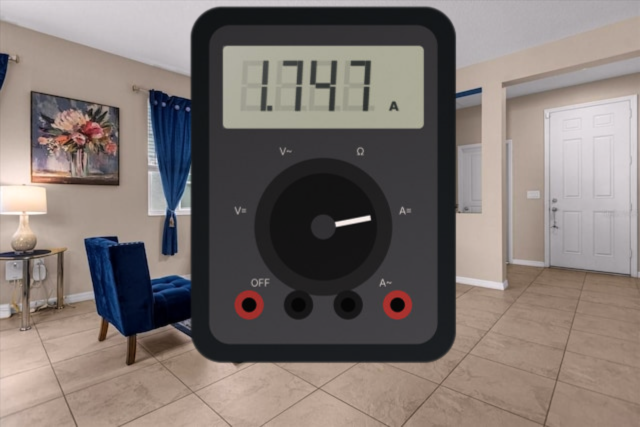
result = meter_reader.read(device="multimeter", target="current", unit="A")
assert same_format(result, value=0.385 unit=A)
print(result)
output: value=1.747 unit=A
